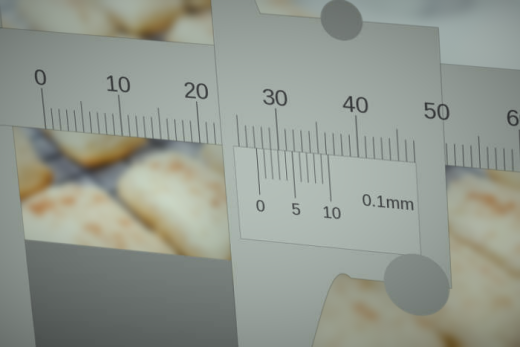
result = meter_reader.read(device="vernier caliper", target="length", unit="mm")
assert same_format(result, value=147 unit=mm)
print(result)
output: value=27.2 unit=mm
